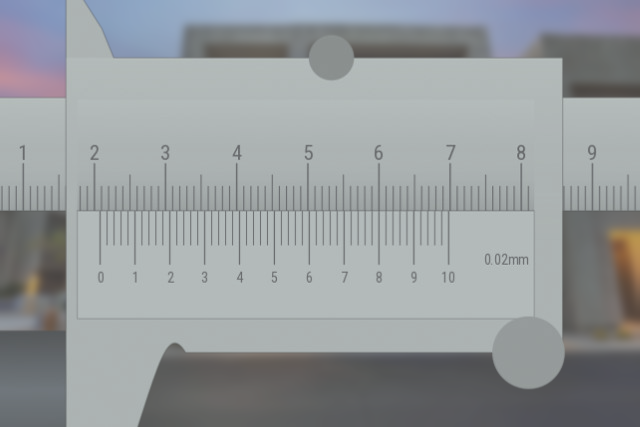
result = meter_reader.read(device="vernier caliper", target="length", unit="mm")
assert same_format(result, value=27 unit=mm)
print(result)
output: value=20.8 unit=mm
